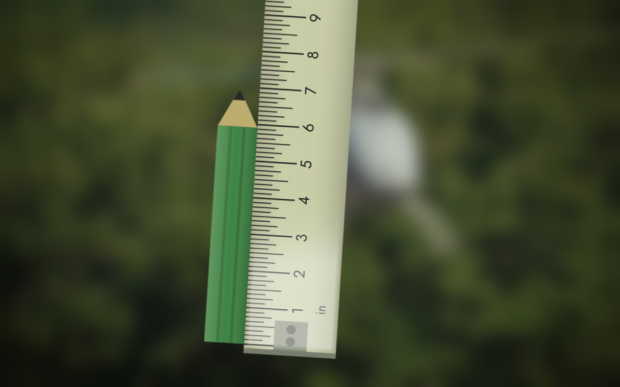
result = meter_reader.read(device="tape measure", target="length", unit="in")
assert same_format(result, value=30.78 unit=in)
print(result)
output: value=6.875 unit=in
